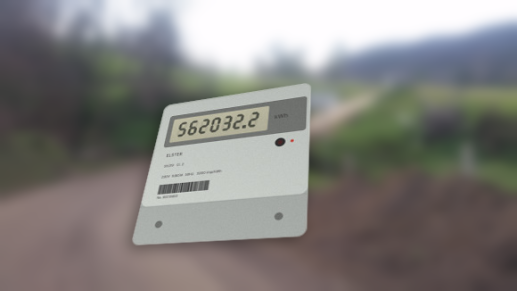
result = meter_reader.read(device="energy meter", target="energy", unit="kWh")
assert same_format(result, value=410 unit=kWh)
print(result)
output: value=562032.2 unit=kWh
